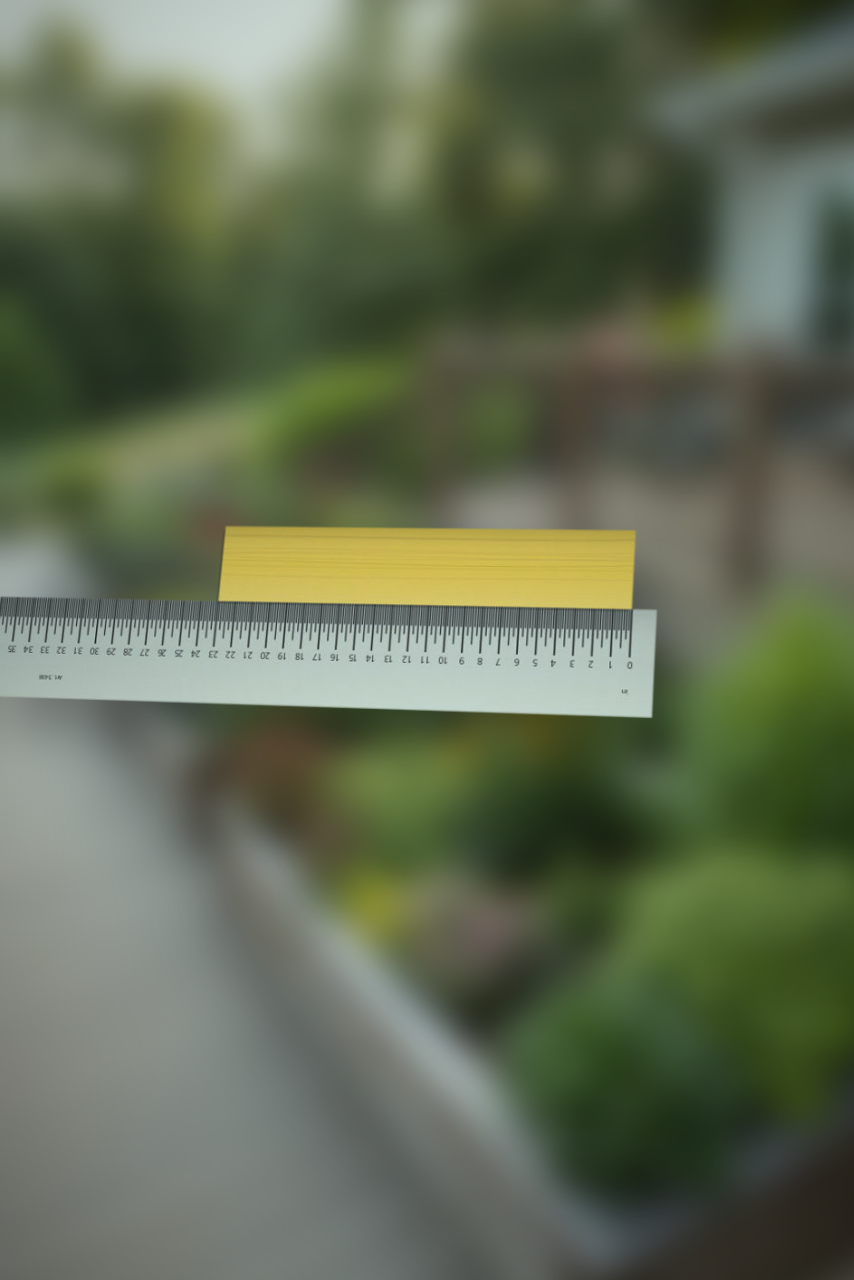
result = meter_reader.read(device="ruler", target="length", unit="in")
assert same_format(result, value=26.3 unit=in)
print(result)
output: value=23 unit=in
